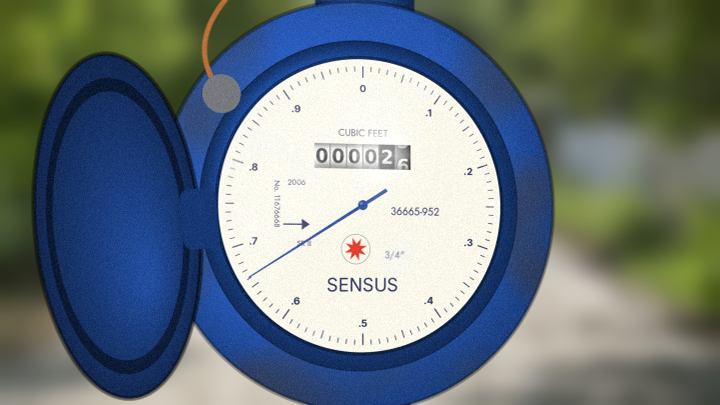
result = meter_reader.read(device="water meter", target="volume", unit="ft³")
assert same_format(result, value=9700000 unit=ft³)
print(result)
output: value=25.66 unit=ft³
